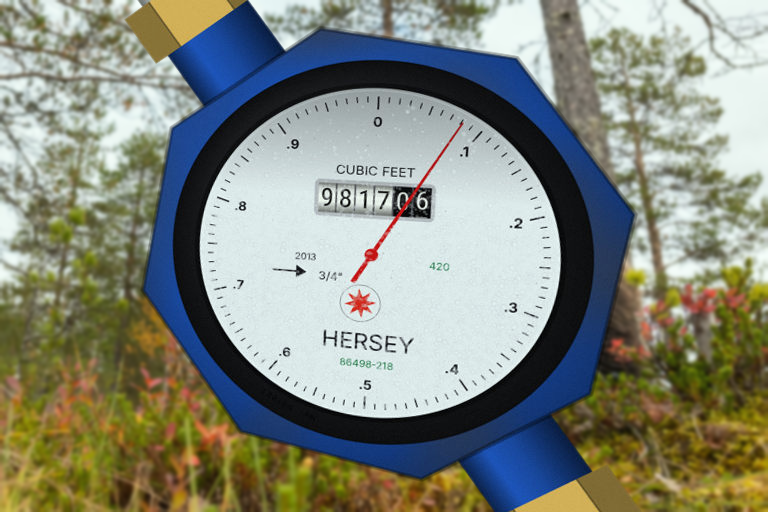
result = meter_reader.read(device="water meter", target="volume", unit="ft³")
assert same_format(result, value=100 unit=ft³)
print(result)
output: value=981706.08 unit=ft³
